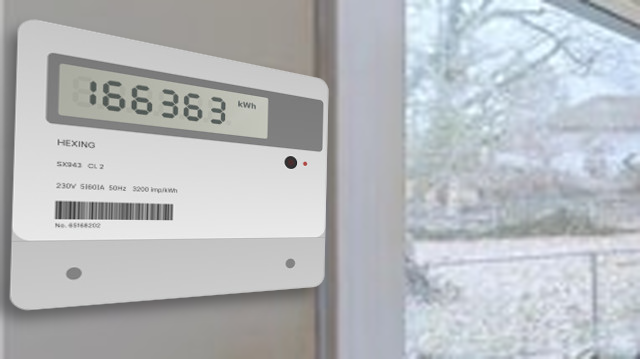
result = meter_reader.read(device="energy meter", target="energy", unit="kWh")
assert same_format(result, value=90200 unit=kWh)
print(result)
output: value=166363 unit=kWh
